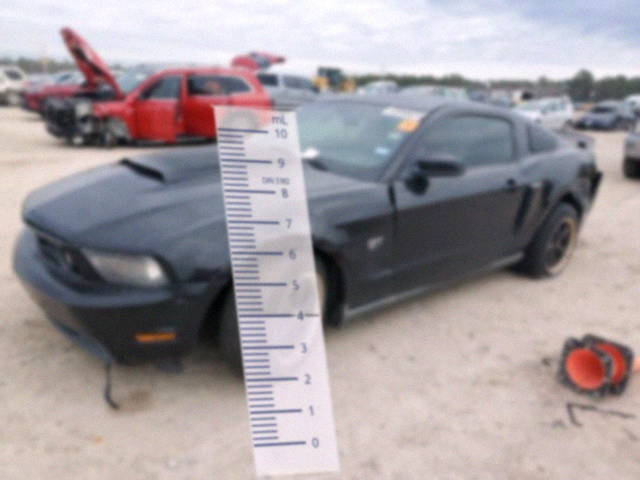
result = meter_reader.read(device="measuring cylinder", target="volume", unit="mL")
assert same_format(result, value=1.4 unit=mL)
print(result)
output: value=4 unit=mL
